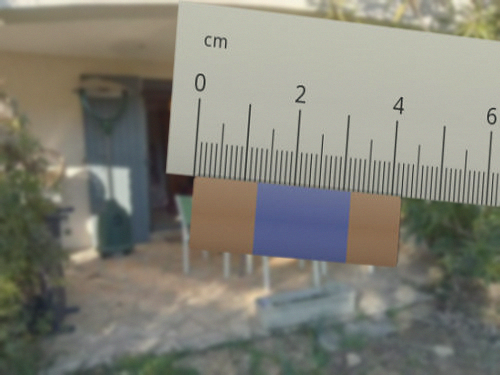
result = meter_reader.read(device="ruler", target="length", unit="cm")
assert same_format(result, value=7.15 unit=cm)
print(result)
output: value=4.2 unit=cm
